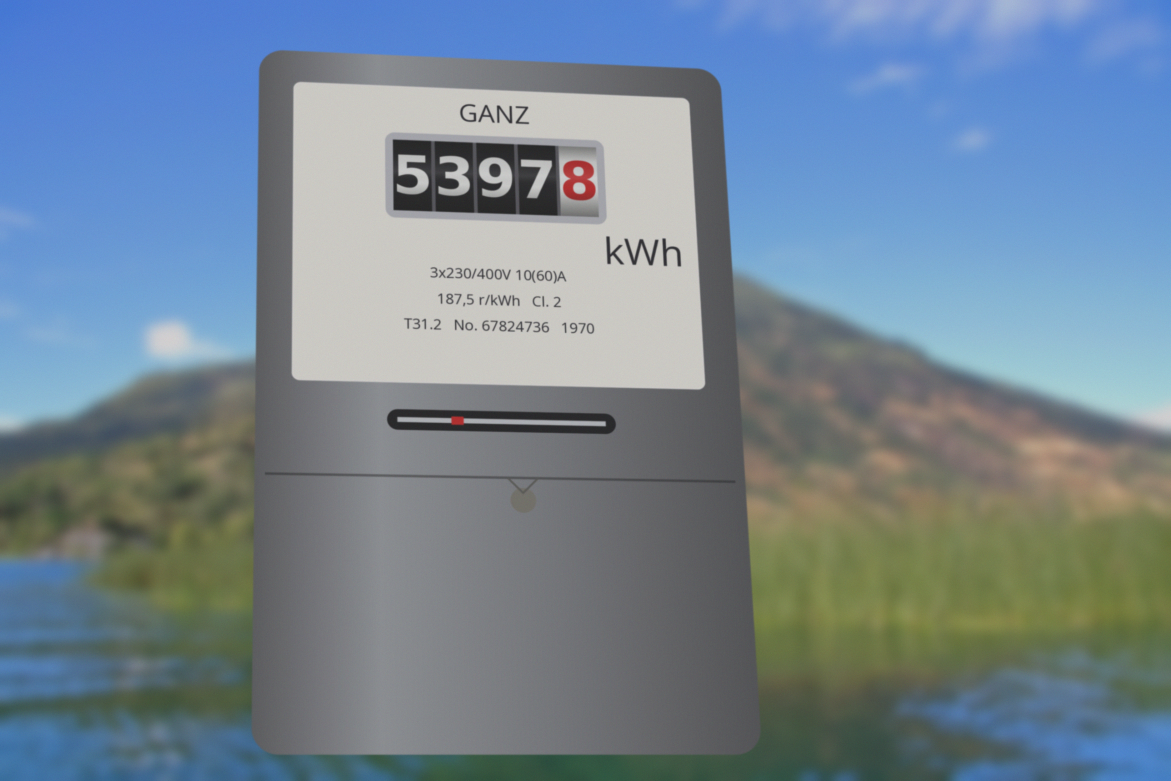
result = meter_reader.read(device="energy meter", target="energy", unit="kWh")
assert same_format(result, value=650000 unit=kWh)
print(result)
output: value=5397.8 unit=kWh
